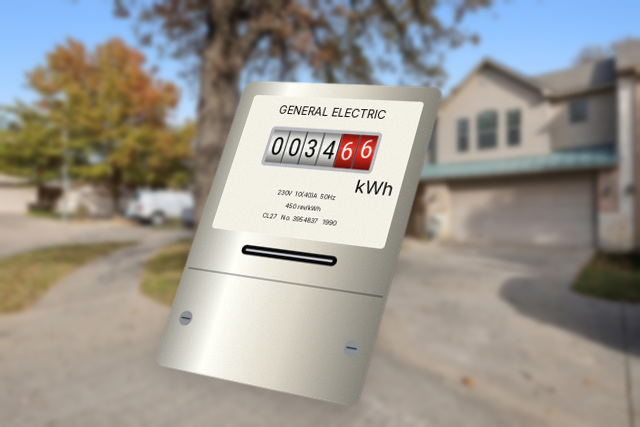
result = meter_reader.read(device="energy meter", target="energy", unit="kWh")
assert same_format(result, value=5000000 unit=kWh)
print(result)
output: value=34.66 unit=kWh
